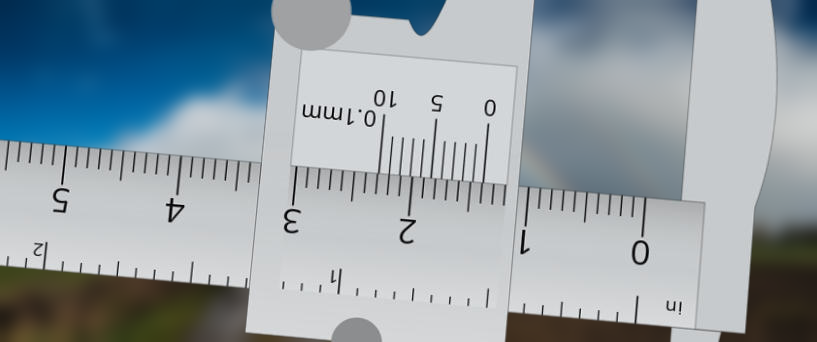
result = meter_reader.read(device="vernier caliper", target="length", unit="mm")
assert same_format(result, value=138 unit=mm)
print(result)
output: value=13.9 unit=mm
